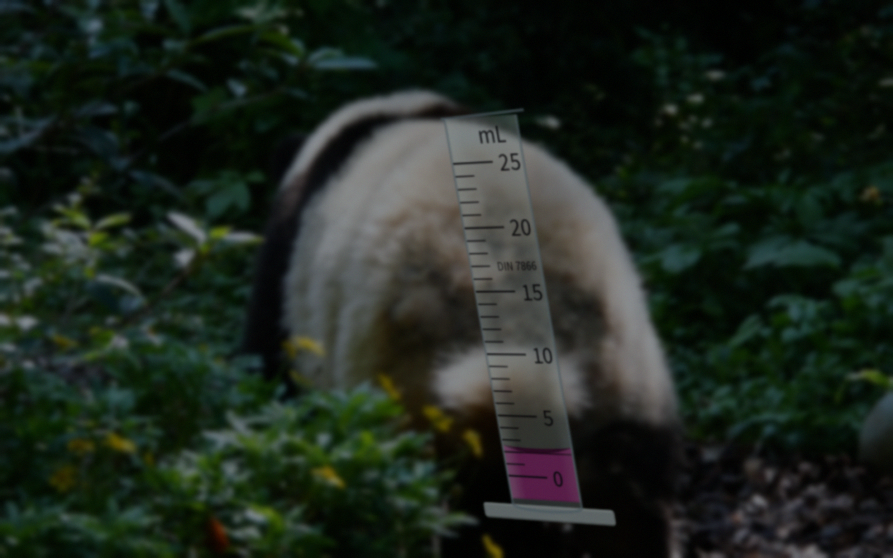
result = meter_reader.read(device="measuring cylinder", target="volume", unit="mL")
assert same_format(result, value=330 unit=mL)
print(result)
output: value=2 unit=mL
